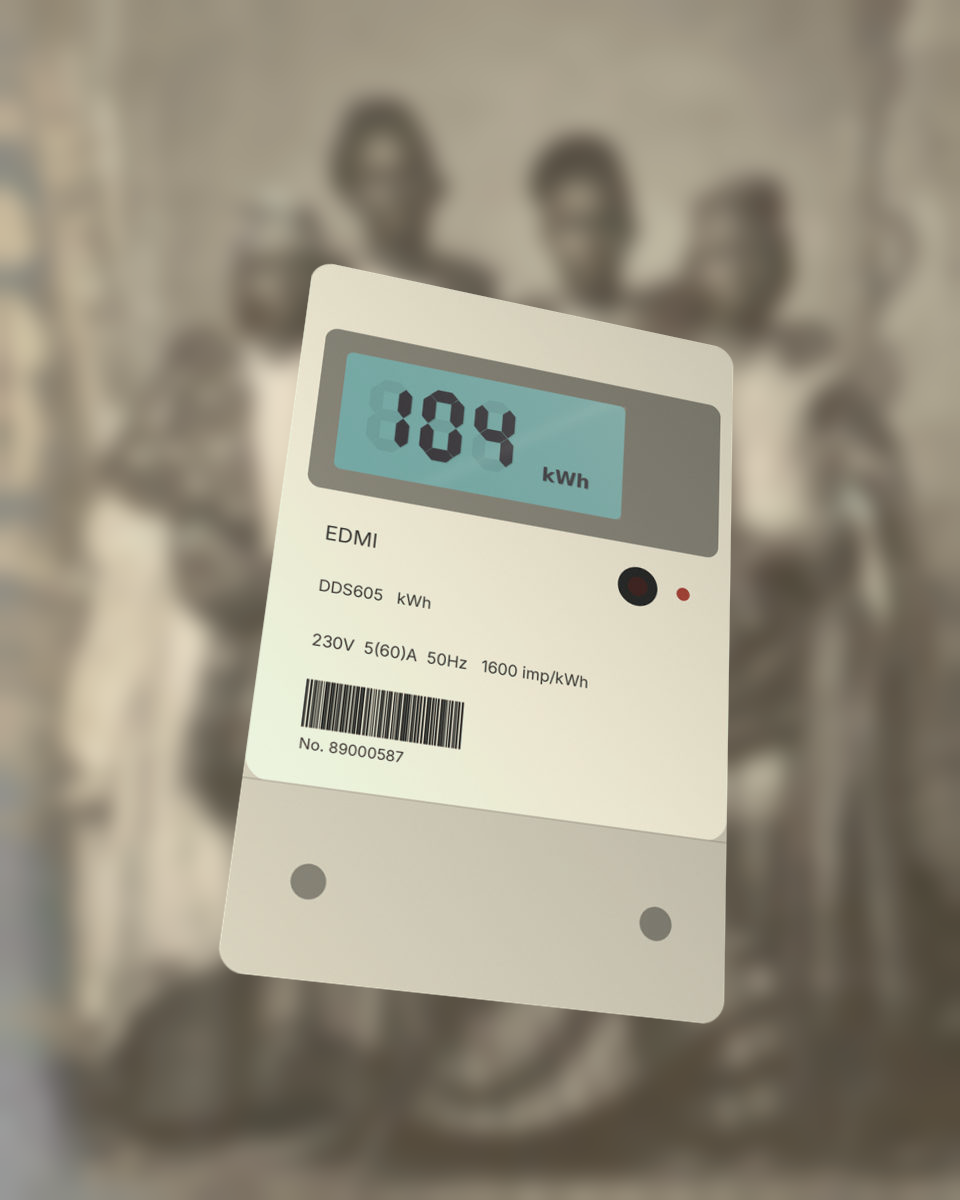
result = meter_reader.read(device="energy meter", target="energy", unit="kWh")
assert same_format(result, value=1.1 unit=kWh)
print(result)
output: value=104 unit=kWh
